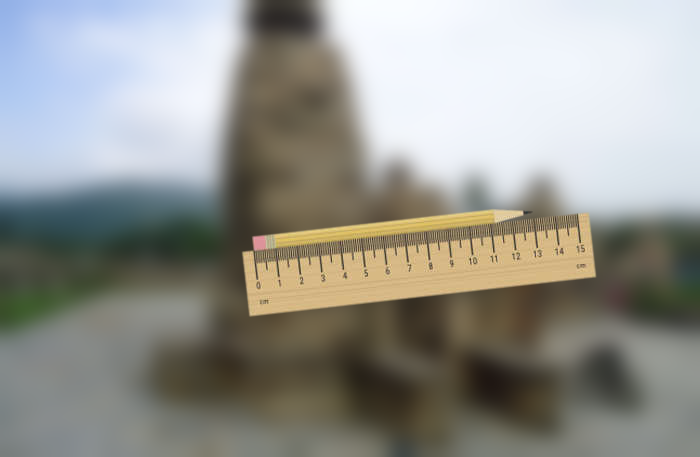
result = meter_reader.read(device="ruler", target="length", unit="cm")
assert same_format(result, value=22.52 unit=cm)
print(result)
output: value=13 unit=cm
